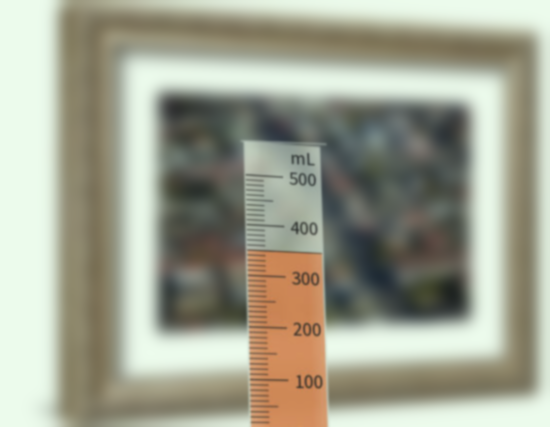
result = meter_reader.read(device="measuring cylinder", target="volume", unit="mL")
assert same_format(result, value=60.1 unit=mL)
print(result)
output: value=350 unit=mL
